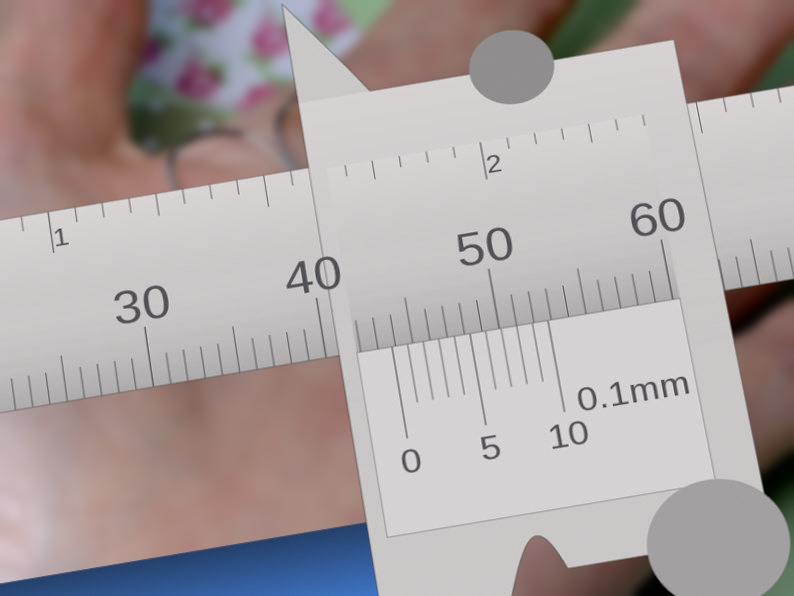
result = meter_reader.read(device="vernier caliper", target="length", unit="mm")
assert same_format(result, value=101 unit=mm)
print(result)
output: value=43.8 unit=mm
